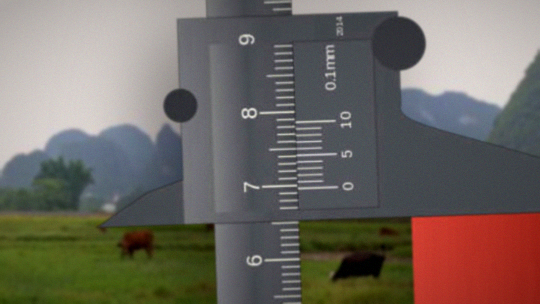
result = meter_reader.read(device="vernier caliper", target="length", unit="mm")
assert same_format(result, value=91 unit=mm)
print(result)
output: value=69.6 unit=mm
